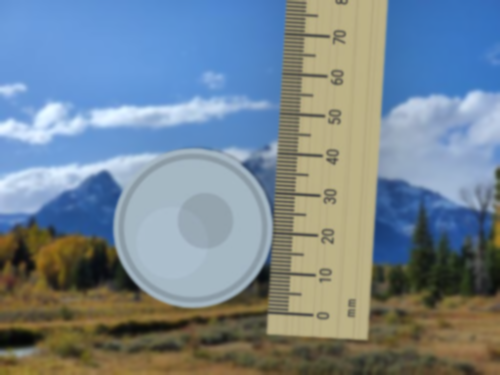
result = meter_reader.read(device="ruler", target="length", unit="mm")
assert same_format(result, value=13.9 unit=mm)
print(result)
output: value=40 unit=mm
